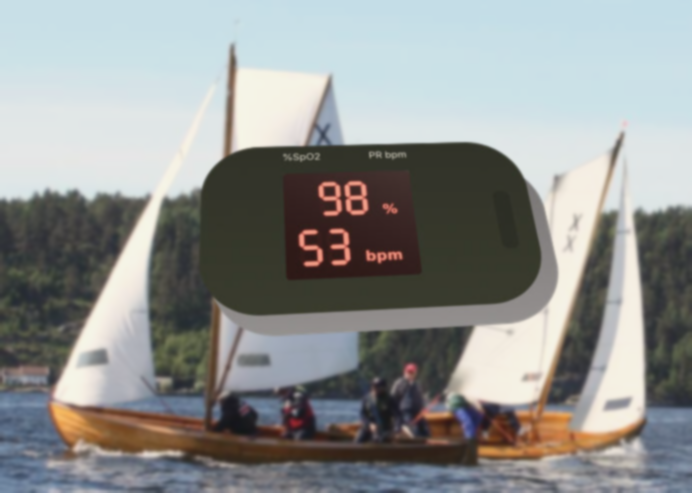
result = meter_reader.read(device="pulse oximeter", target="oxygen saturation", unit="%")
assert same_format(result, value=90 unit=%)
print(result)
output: value=98 unit=%
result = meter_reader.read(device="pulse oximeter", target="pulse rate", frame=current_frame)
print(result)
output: value=53 unit=bpm
